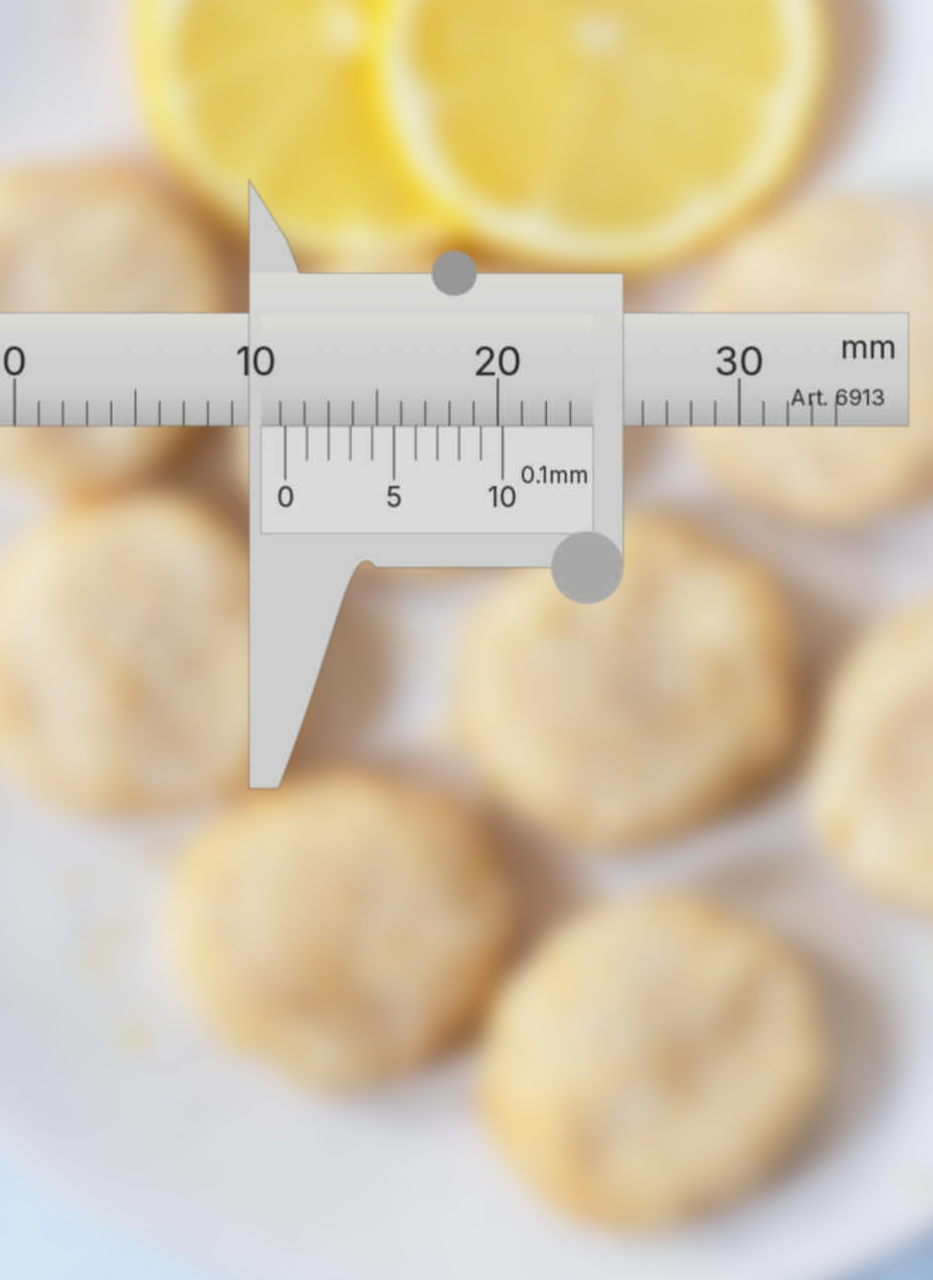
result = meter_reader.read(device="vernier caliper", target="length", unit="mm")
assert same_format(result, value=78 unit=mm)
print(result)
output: value=11.2 unit=mm
